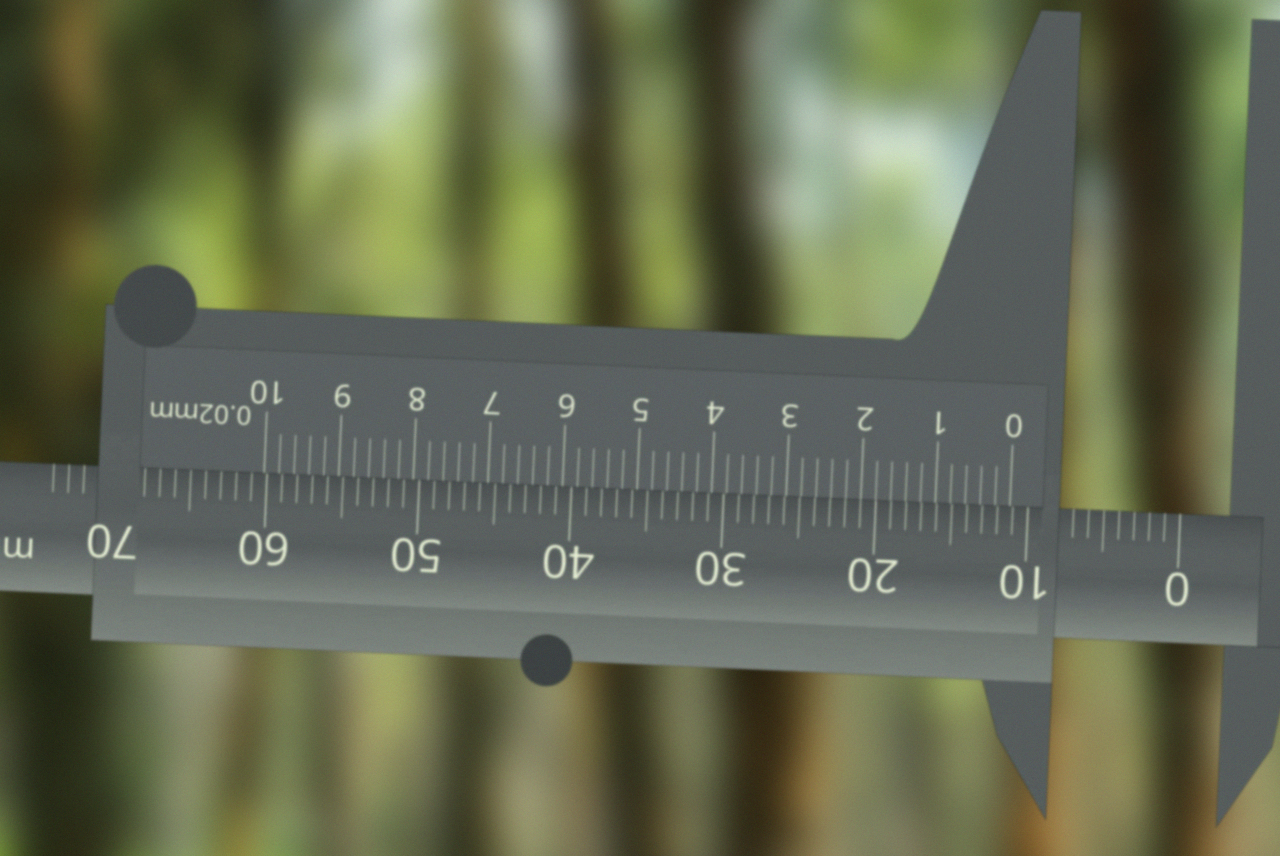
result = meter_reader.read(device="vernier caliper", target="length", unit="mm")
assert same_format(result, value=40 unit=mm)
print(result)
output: value=11.2 unit=mm
